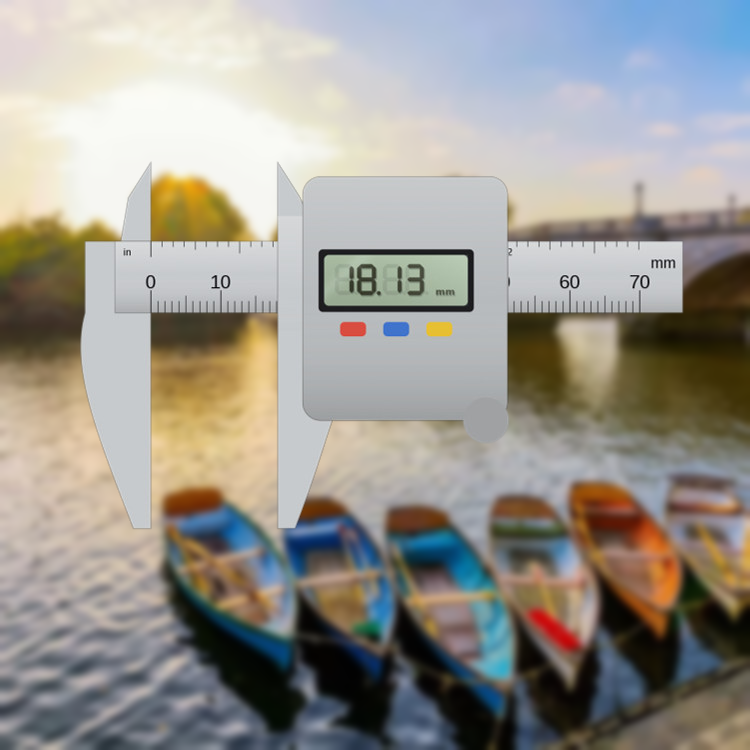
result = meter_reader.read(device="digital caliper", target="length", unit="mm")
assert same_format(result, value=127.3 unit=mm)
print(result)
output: value=18.13 unit=mm
